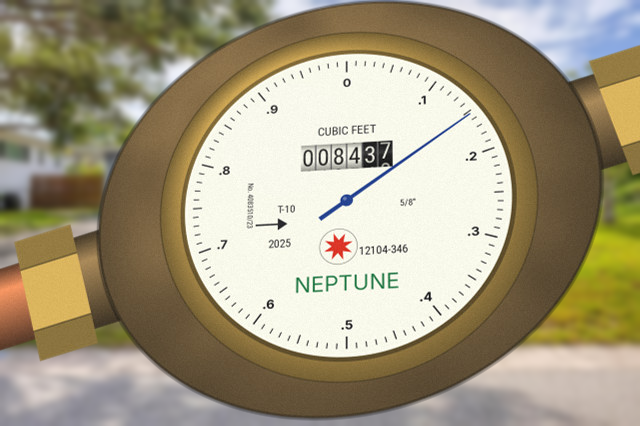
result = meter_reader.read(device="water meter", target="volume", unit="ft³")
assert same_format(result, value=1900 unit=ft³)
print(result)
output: value=8437.15 unit=ft³
